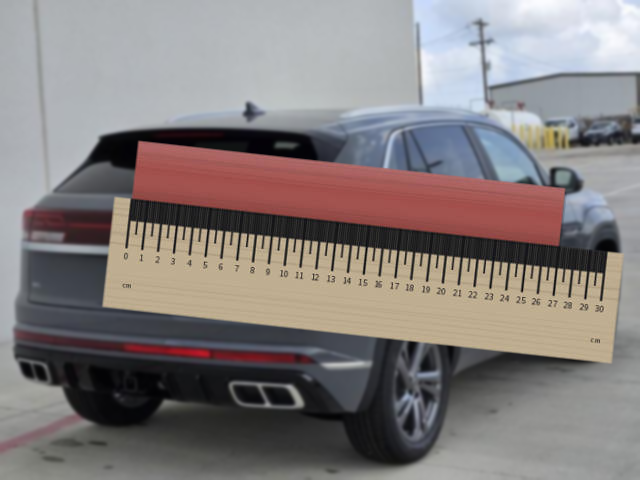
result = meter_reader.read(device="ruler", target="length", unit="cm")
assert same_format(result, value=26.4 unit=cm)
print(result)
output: value=27 unit=cm
